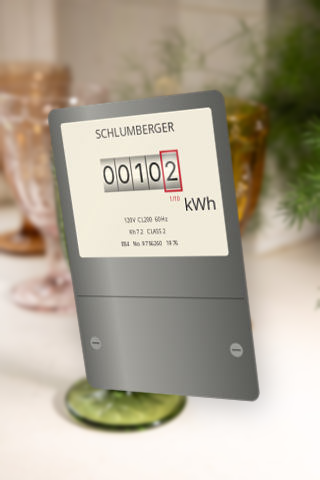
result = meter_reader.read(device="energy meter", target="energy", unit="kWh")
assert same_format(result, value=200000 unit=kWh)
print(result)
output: value=10.2 unit=kWh
